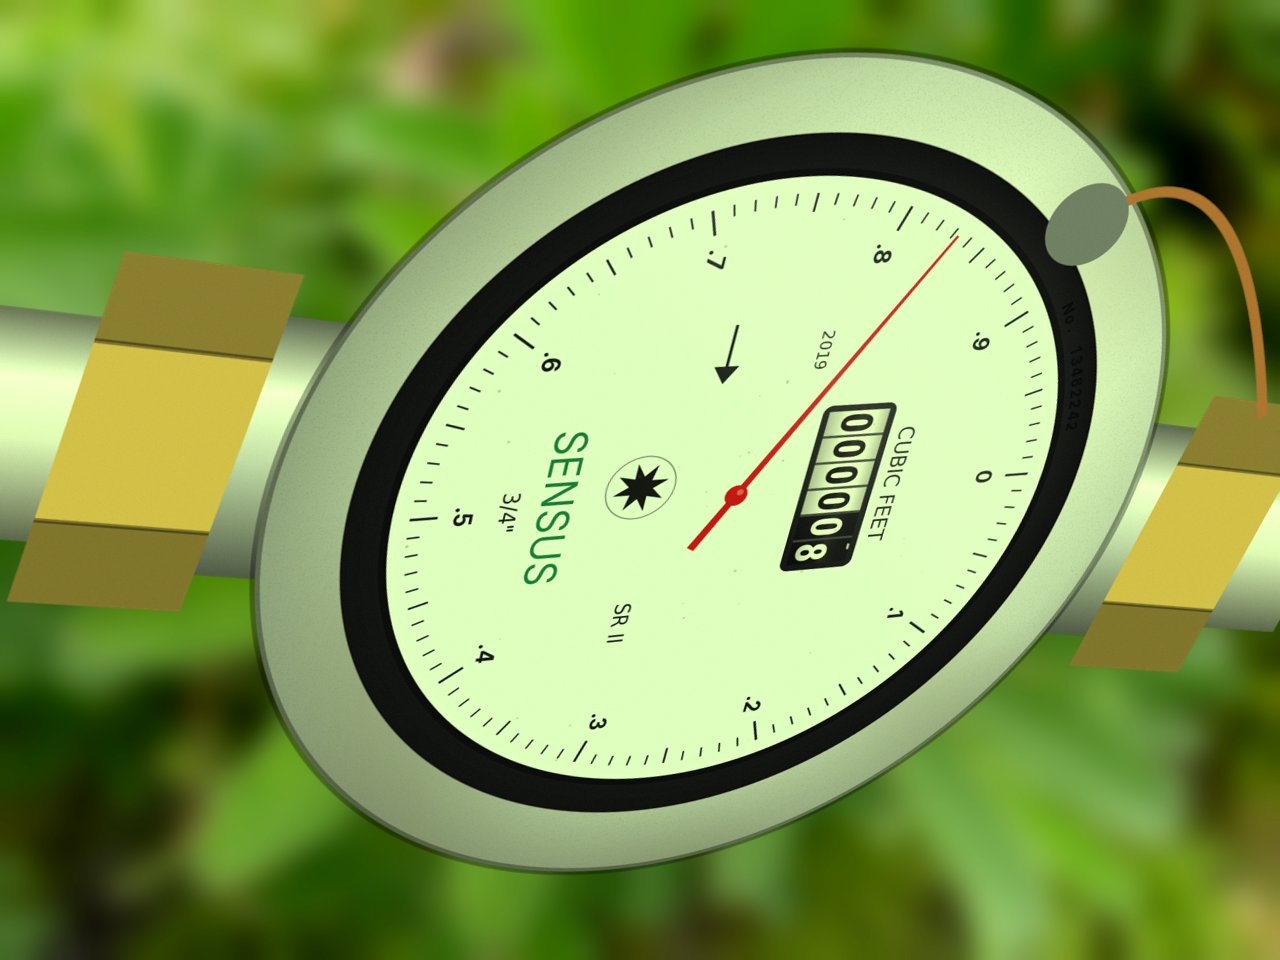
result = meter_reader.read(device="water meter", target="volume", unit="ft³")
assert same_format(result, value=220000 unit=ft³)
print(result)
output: value=7.83 unit=ft³
